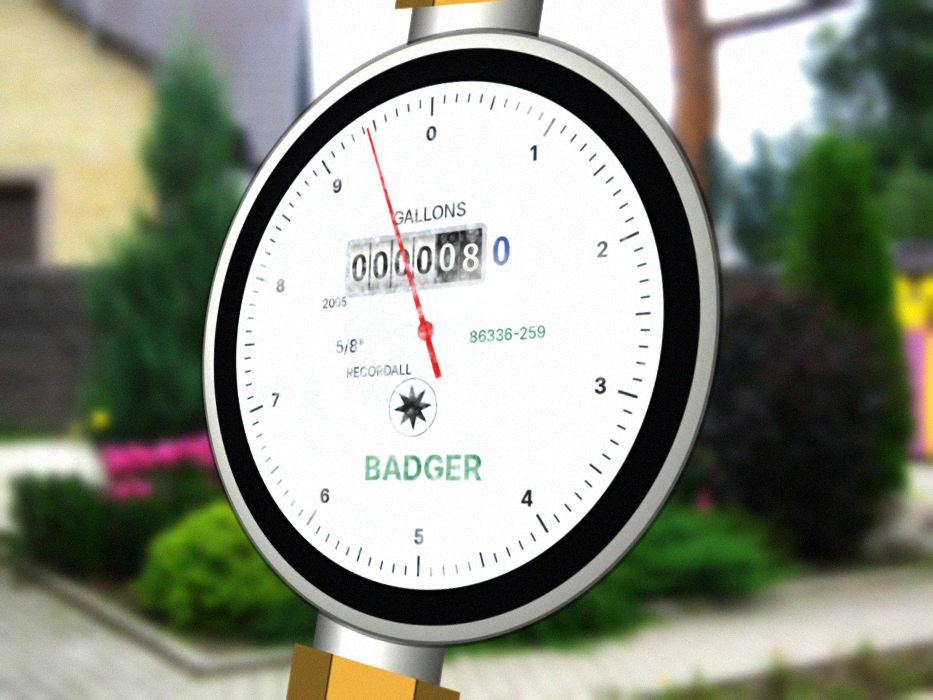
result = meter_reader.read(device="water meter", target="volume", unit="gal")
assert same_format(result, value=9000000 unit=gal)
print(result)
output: value=79.4 unit=gal
